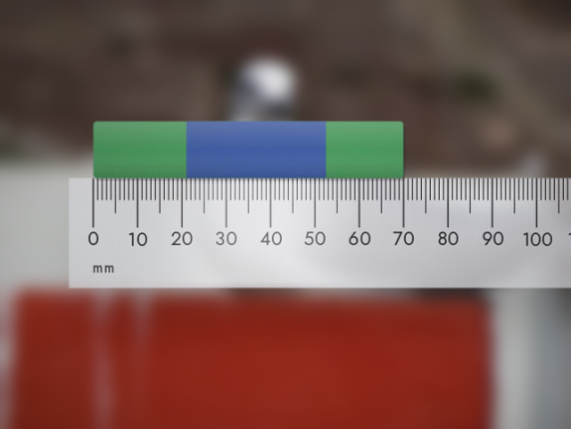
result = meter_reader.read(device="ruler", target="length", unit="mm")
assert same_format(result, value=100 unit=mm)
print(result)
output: value=70 unit=mm
